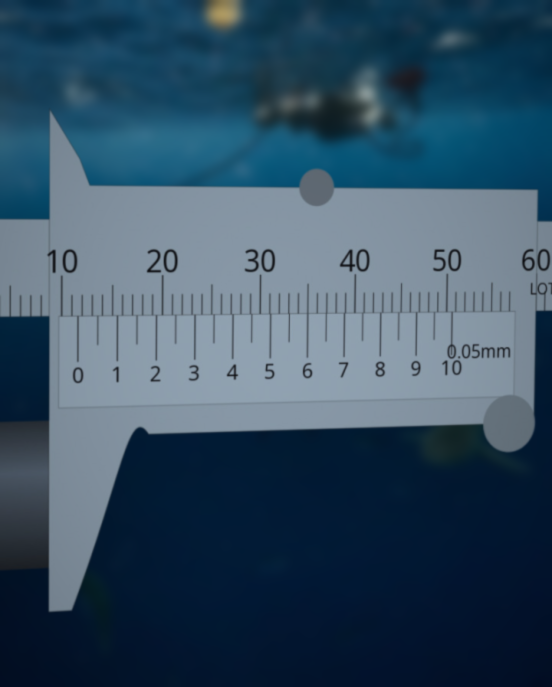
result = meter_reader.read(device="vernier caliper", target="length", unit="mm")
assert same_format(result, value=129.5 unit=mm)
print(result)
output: value=11.6 unit=mm
